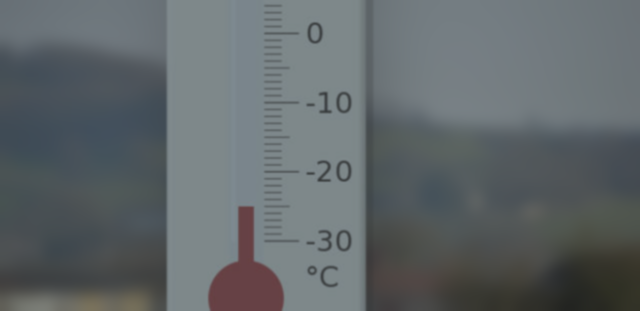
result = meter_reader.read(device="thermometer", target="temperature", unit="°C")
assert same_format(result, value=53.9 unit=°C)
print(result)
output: value=-25 unit=°C
